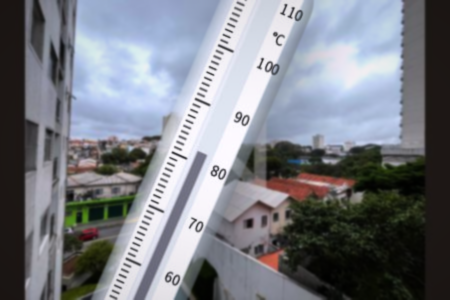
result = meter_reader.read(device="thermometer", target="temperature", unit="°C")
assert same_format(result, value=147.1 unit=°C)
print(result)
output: value=82 unit=°C
